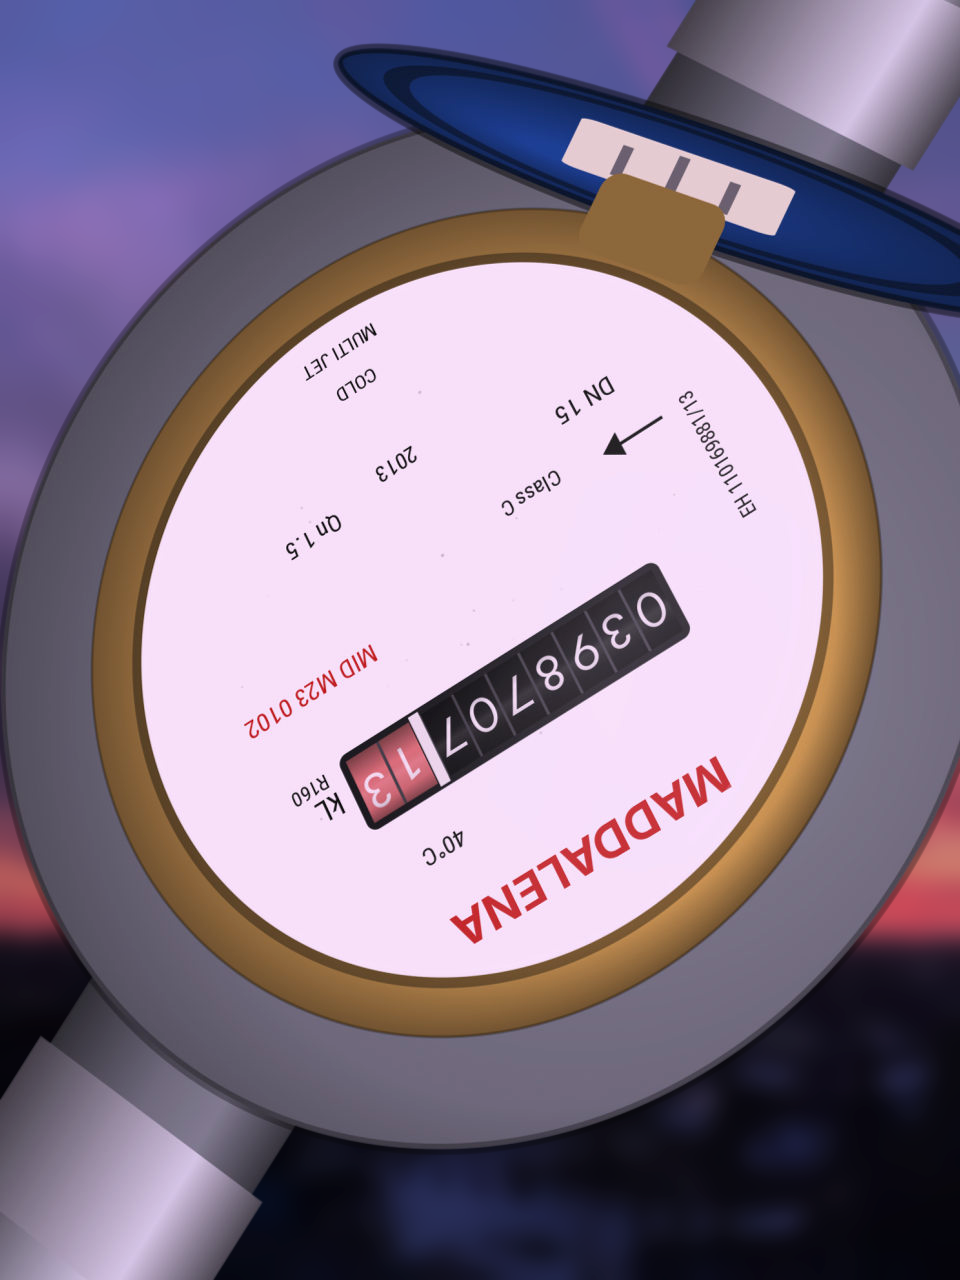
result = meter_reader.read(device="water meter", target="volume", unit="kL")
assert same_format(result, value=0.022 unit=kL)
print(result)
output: value=398707.13 unit=kL
